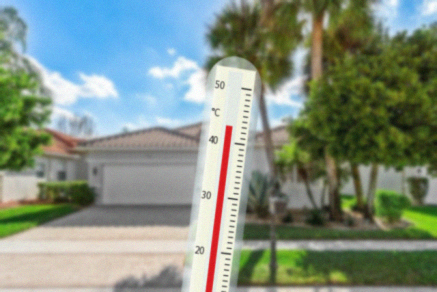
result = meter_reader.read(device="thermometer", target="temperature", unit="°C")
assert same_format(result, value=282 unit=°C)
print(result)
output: value=43 unit=°C
